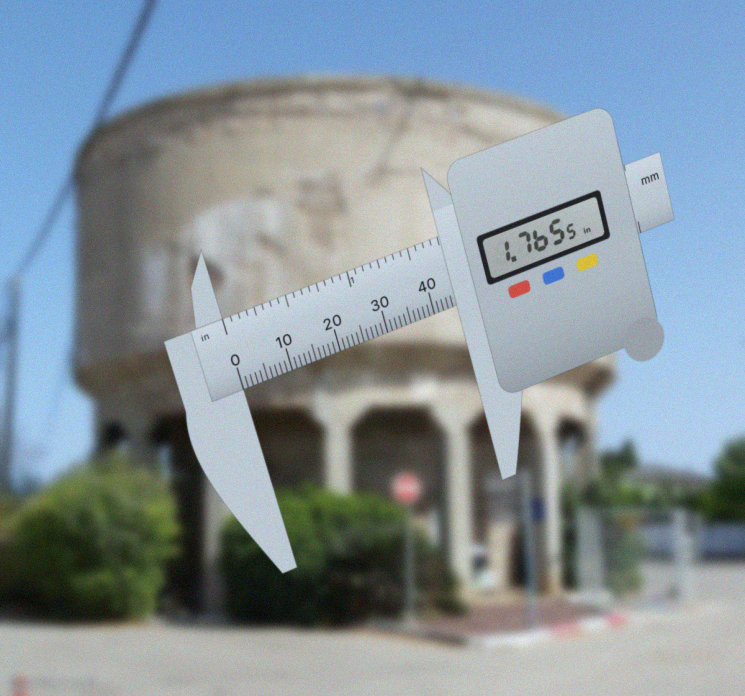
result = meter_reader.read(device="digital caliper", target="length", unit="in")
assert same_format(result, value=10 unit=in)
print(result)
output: value=1.7655 unit=in
